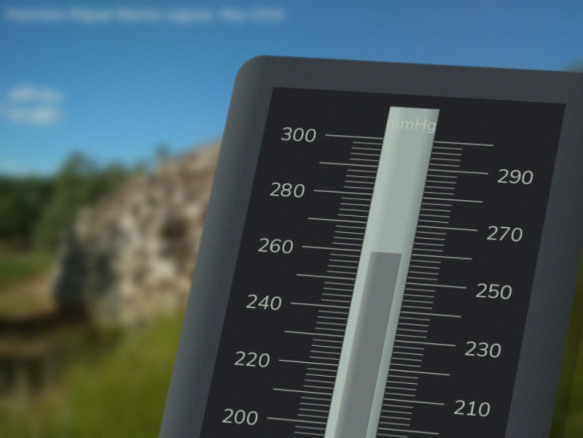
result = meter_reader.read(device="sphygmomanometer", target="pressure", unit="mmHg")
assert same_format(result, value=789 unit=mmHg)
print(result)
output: value=260 unit=mmHg
